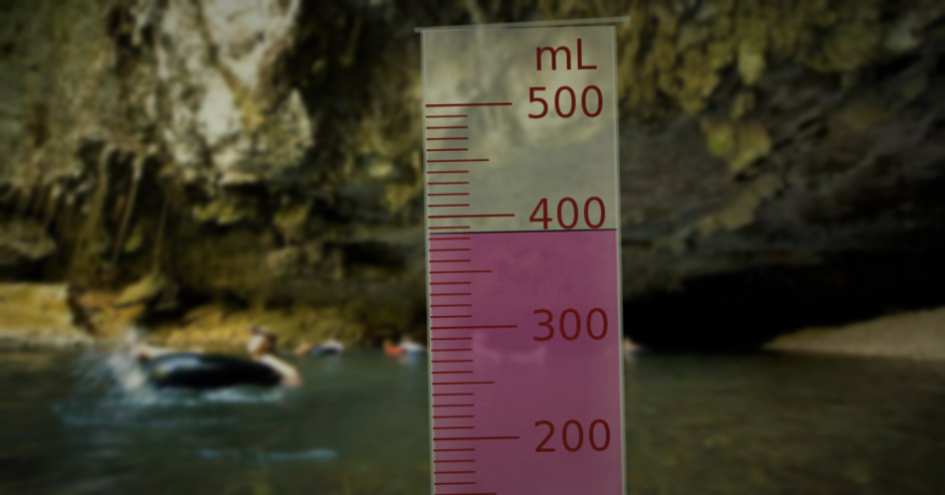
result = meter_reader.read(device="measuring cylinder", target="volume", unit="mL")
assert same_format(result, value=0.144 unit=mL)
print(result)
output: value=385 unit=mL
